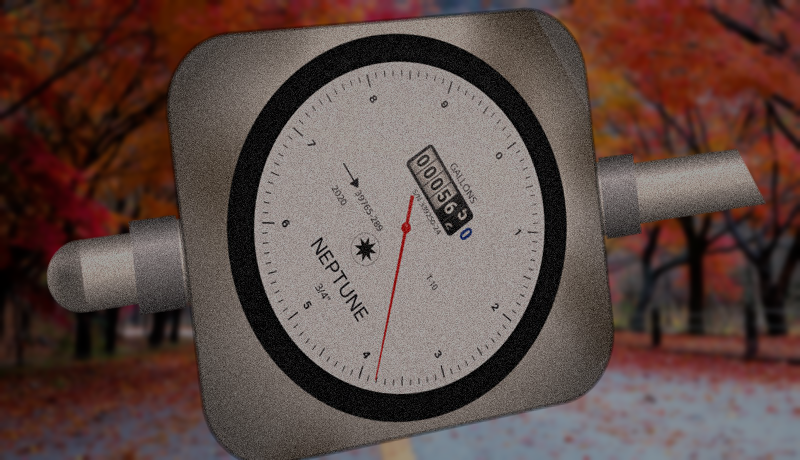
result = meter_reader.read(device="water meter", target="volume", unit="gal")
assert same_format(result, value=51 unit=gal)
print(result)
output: value=5653.8 unit=gal
